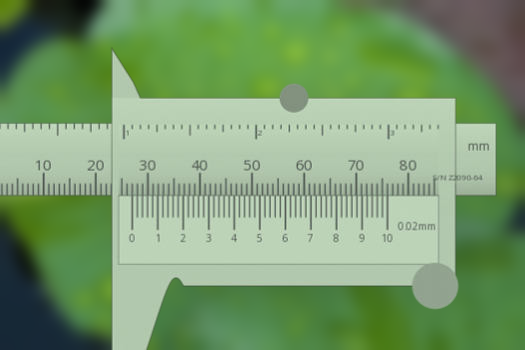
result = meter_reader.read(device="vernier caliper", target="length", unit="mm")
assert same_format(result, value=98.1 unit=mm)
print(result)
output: value=27.0 unit=mm
